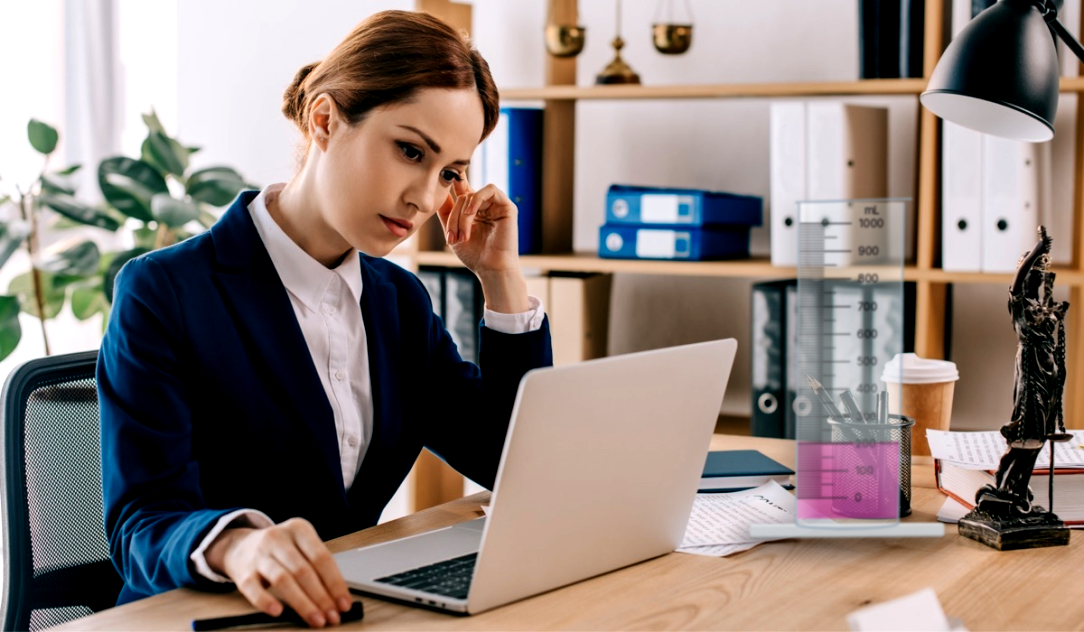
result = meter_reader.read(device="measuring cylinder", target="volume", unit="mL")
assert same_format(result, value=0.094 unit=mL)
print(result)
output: value=200 unit=mL
